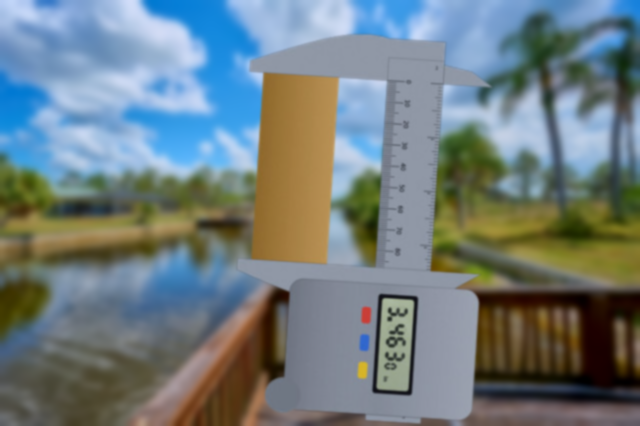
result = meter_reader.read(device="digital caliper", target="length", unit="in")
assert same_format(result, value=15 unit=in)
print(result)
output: value=3.4630 unit=in
